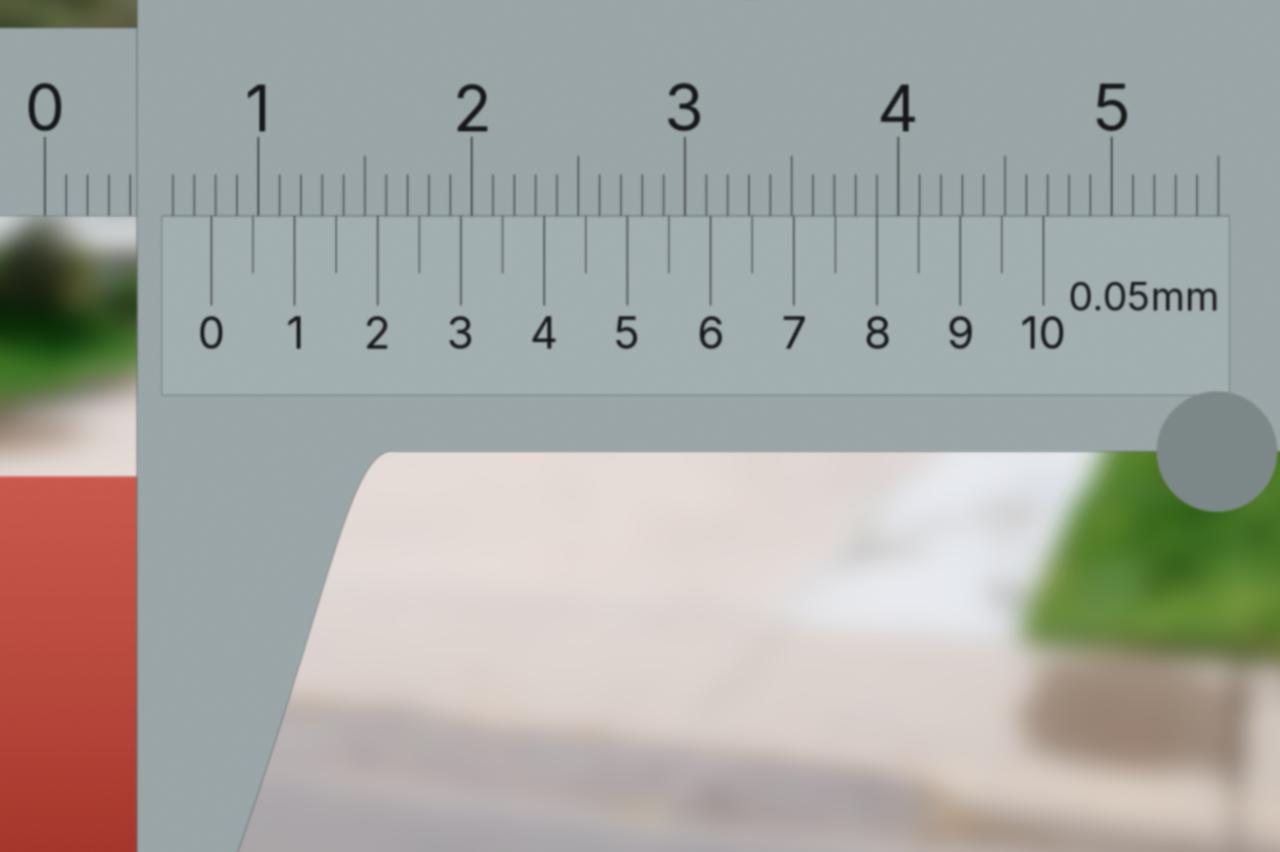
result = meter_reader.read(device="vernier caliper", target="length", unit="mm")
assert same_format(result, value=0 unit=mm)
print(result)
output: value=7.8 unit=mm
